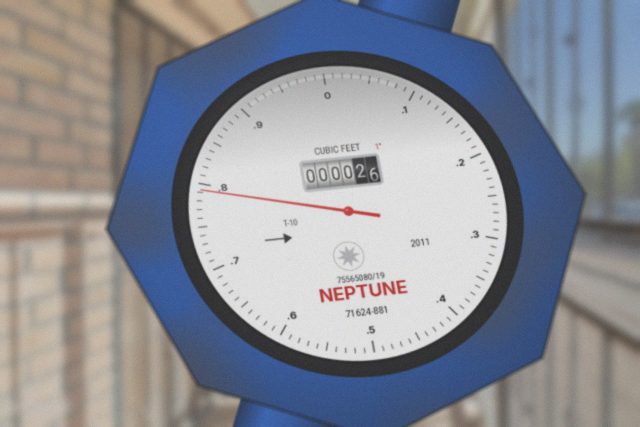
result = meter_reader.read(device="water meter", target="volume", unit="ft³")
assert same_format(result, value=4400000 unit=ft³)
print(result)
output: value=25.79 unit=ft³
